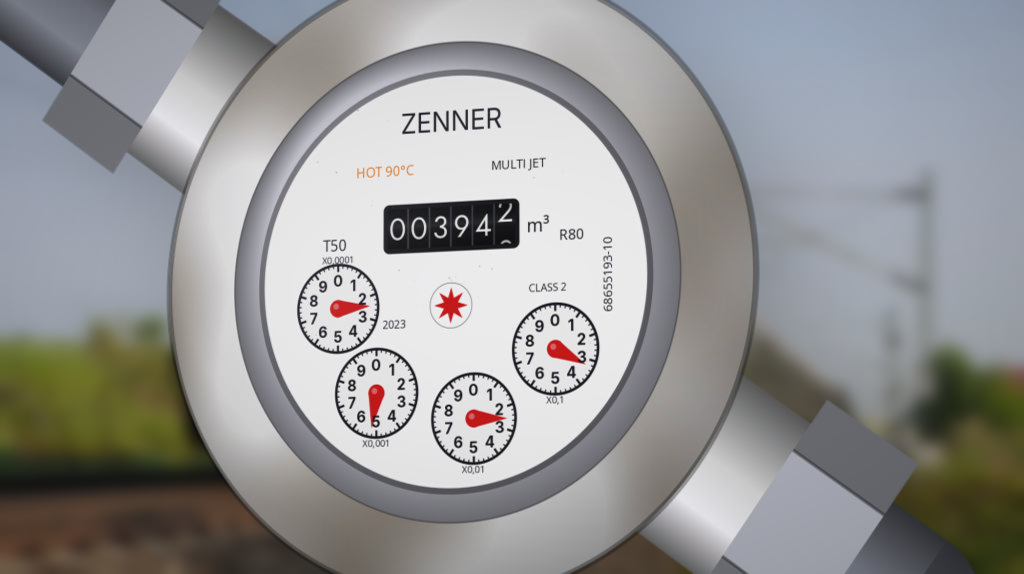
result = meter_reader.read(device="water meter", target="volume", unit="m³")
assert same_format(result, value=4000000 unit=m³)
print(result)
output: value=3942.3252 unit=m³
